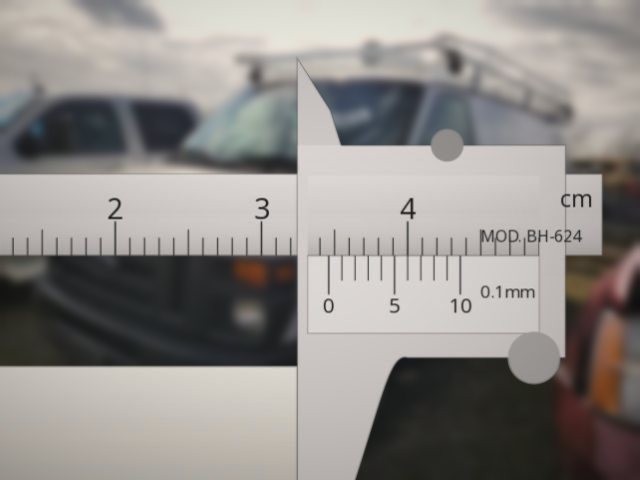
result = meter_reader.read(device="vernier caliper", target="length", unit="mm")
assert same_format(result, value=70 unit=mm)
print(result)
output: value=34.6 unit=mm
